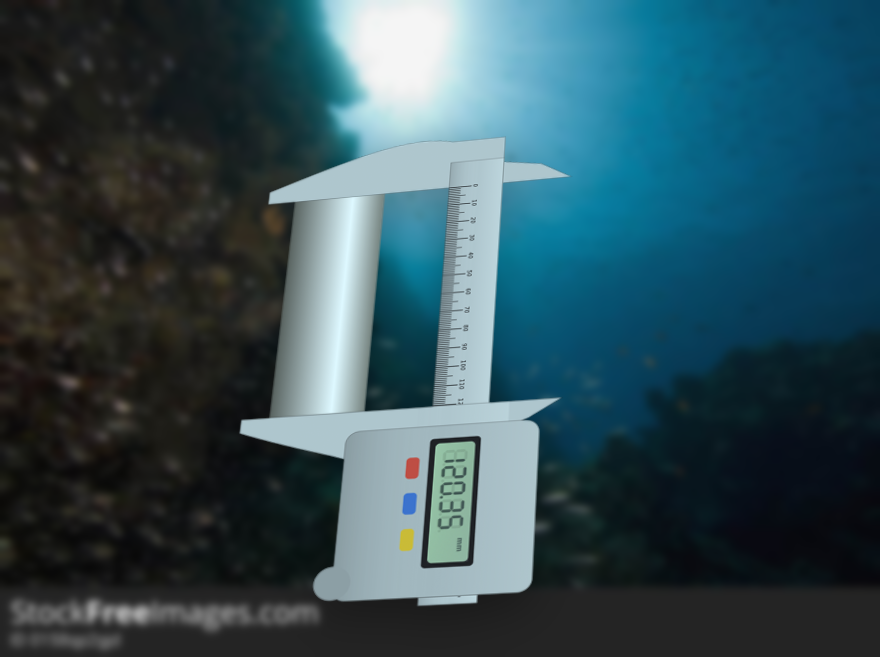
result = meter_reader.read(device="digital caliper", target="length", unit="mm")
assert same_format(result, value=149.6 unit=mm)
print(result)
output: value=120.35 unit=mm
